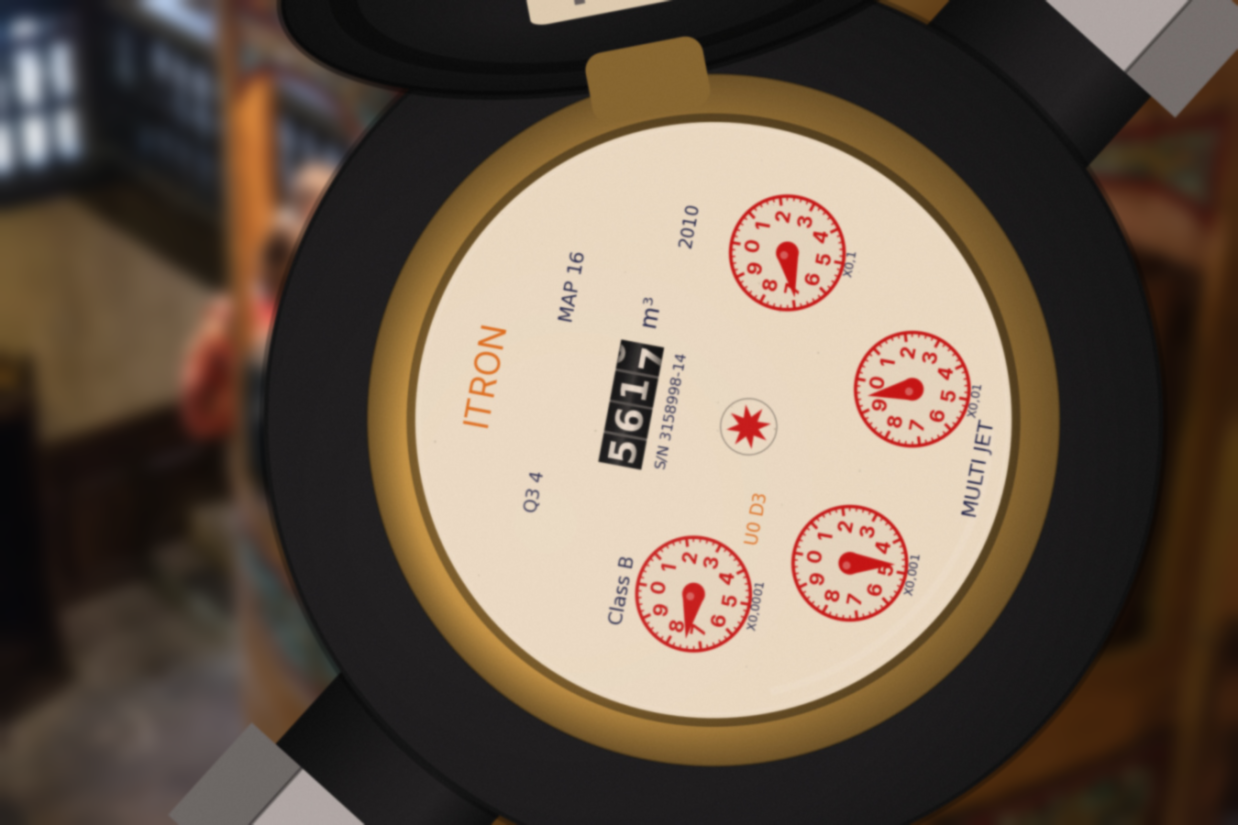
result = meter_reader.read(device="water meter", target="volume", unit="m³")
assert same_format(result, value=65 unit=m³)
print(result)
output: value=5616.6947 unit=m³
